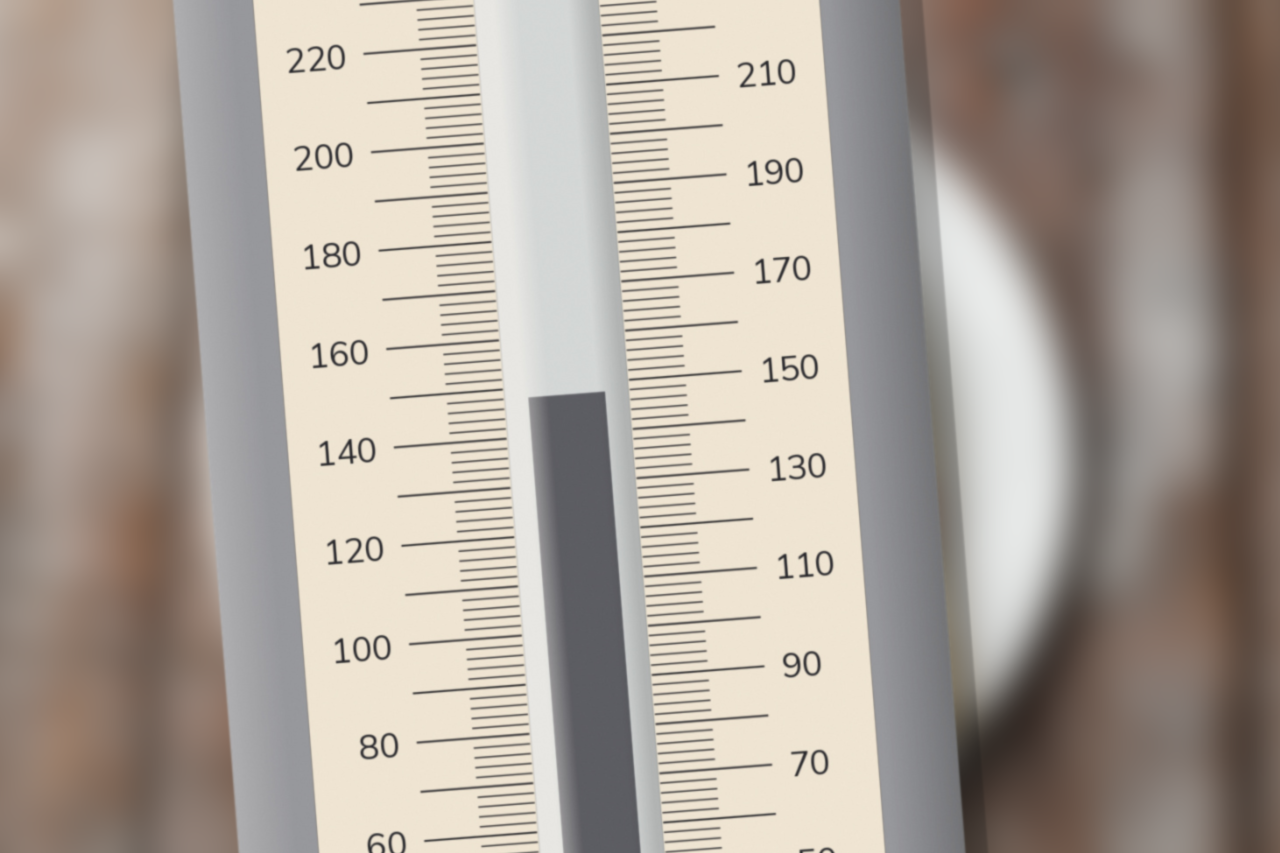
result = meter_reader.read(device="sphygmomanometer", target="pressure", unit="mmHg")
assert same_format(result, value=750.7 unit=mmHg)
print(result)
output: value=148 unit=mmHg
